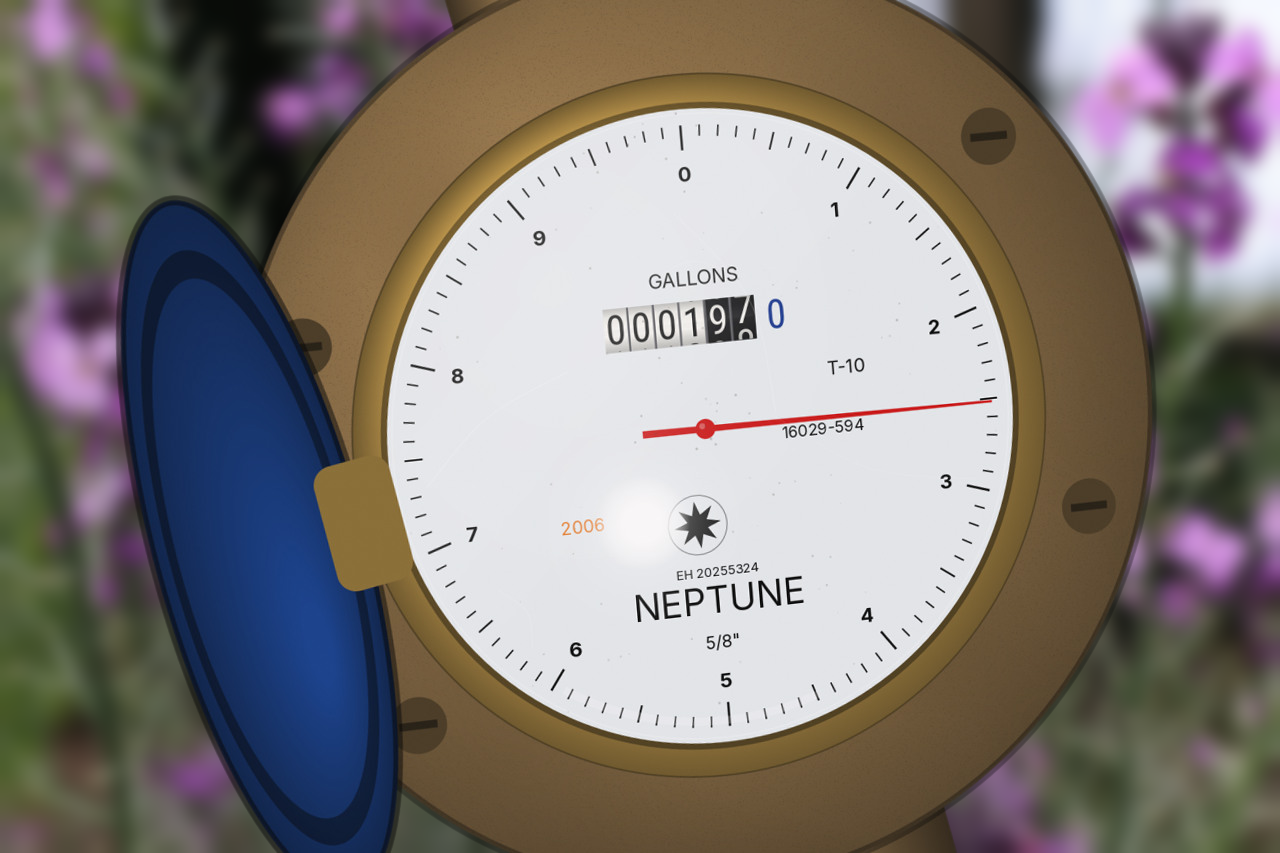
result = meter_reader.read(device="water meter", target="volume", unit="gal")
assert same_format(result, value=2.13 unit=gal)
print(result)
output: value=1972.5 unit=gal
